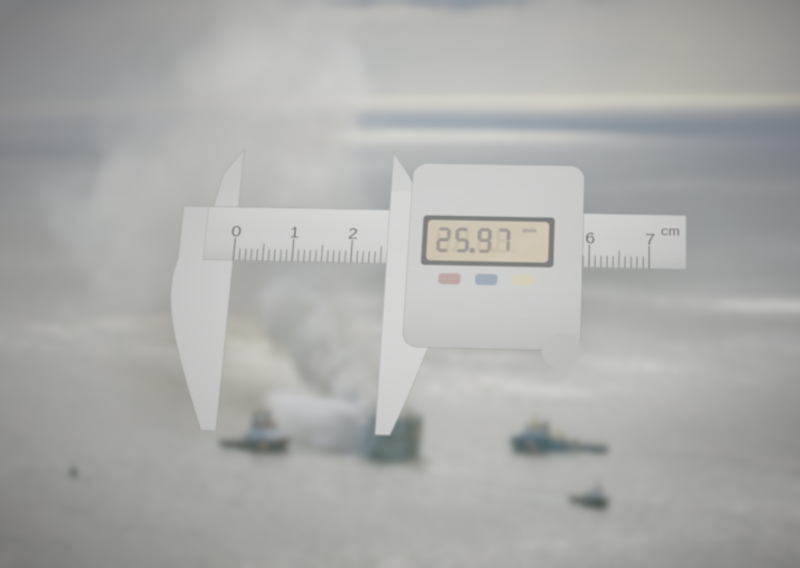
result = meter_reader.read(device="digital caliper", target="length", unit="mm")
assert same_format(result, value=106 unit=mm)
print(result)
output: value=25.97 unit=mm
